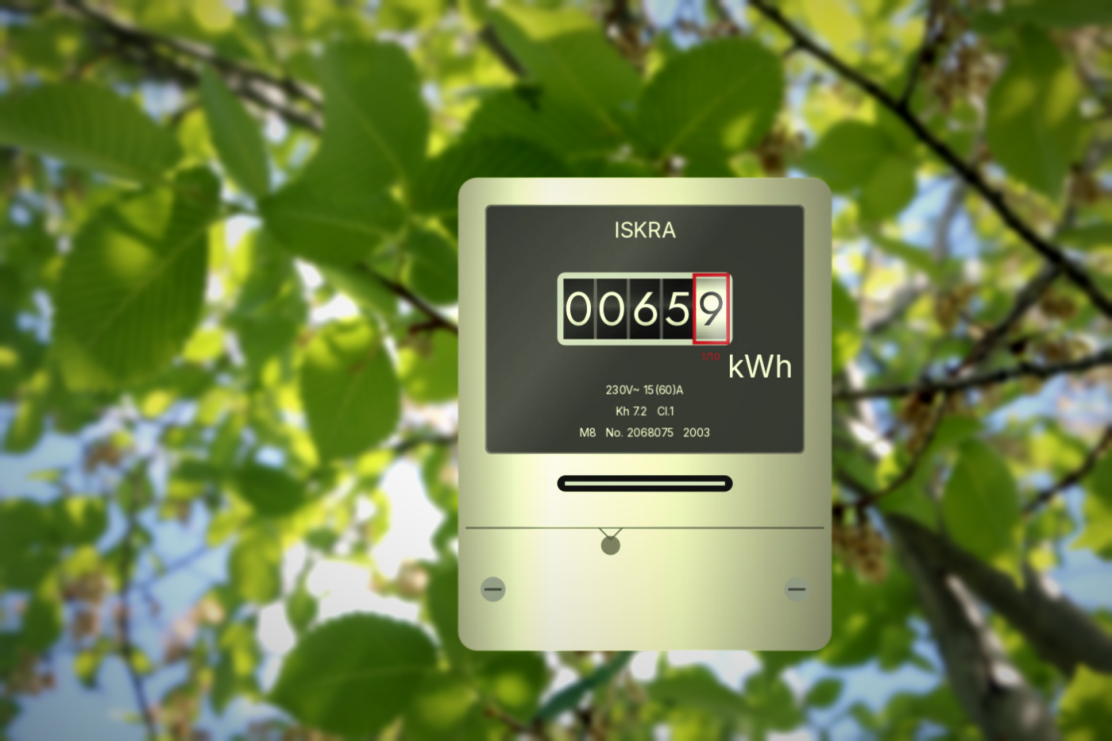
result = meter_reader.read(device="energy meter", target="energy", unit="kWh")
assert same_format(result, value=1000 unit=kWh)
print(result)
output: value=65.9 unit=kWh
